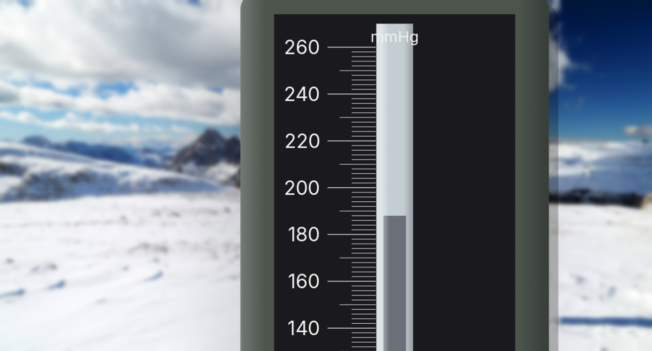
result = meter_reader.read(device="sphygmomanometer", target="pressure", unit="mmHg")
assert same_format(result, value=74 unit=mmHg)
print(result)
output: value=188 unit=mmHg
